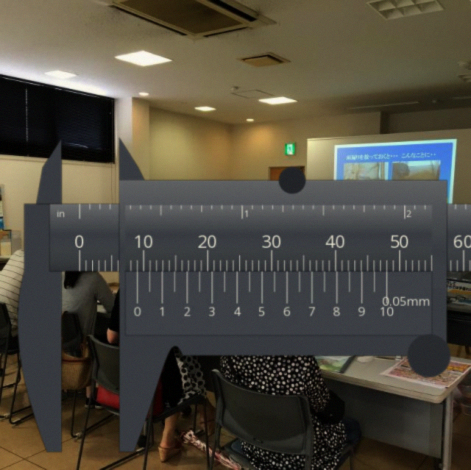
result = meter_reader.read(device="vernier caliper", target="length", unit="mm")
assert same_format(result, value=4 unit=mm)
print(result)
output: value=9.0 unit=mm
